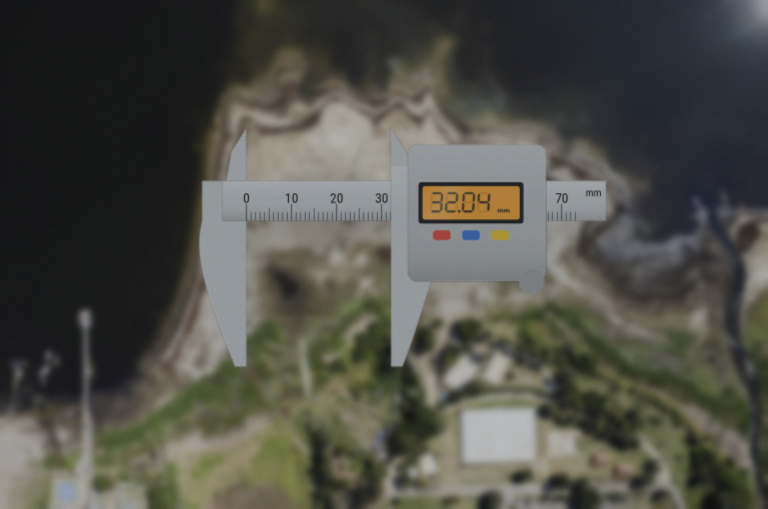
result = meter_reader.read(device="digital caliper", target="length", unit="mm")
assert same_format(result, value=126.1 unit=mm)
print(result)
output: value=32.04 unit=mm
